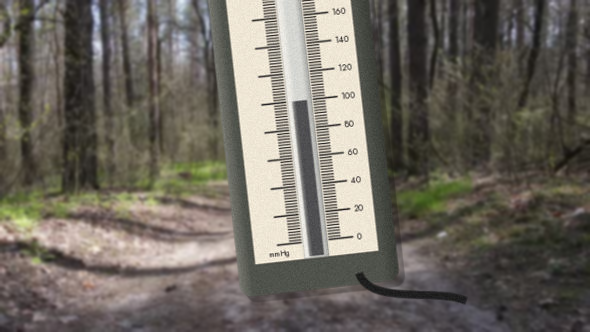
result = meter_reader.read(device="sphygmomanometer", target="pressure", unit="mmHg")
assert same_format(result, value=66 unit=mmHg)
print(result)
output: value=100 unit=mmHg
